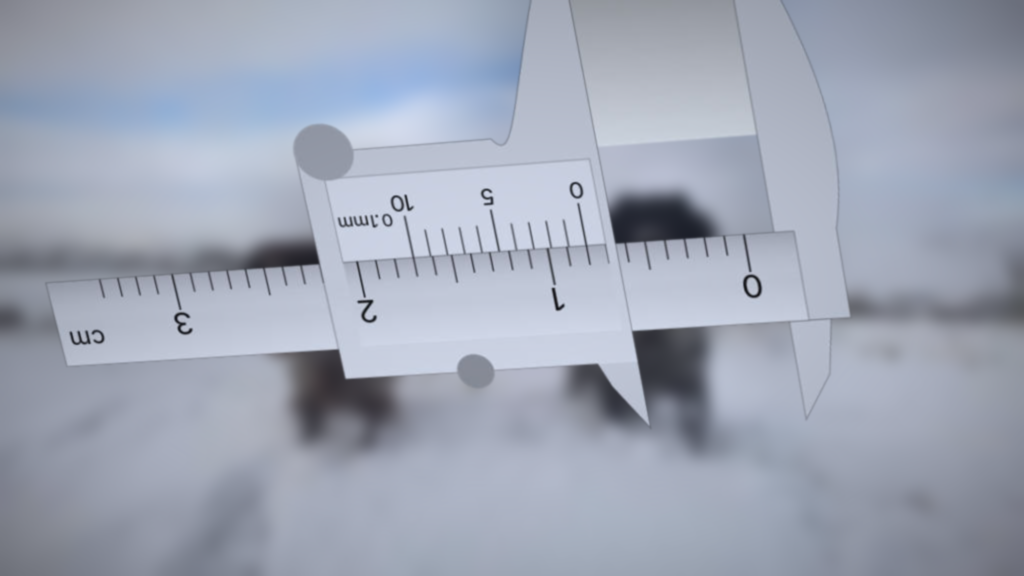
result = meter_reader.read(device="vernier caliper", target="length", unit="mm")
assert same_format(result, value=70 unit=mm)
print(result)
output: value=8.0 unit=mm
